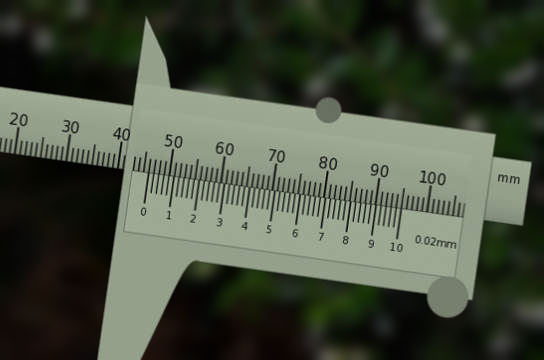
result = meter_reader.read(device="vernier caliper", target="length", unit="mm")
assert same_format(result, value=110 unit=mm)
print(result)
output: value=46.0 unit=mm
